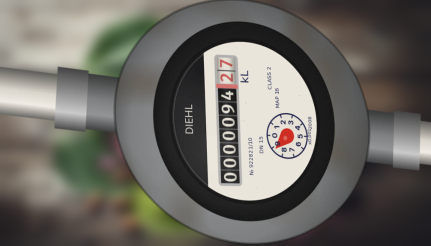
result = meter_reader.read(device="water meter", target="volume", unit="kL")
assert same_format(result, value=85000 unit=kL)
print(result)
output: value=94.278 unit=kL
